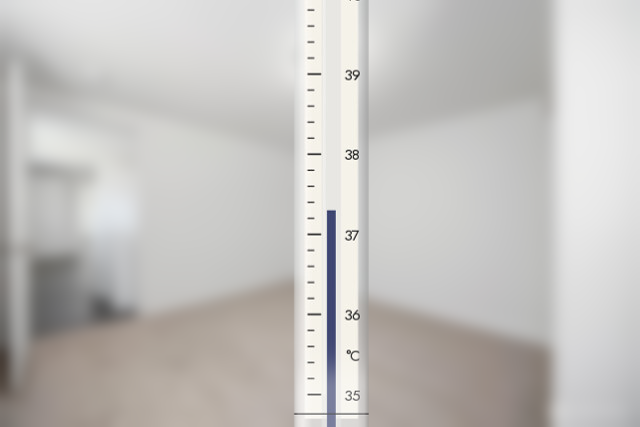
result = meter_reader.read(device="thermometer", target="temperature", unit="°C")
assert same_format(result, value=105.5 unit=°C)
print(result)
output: value=37.3 unit=°C
